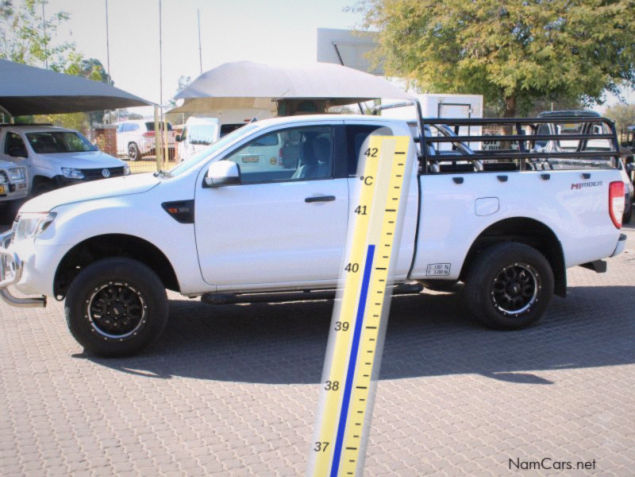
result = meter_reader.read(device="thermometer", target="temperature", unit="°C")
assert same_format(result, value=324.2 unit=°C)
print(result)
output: value=40.4 unit=°C
